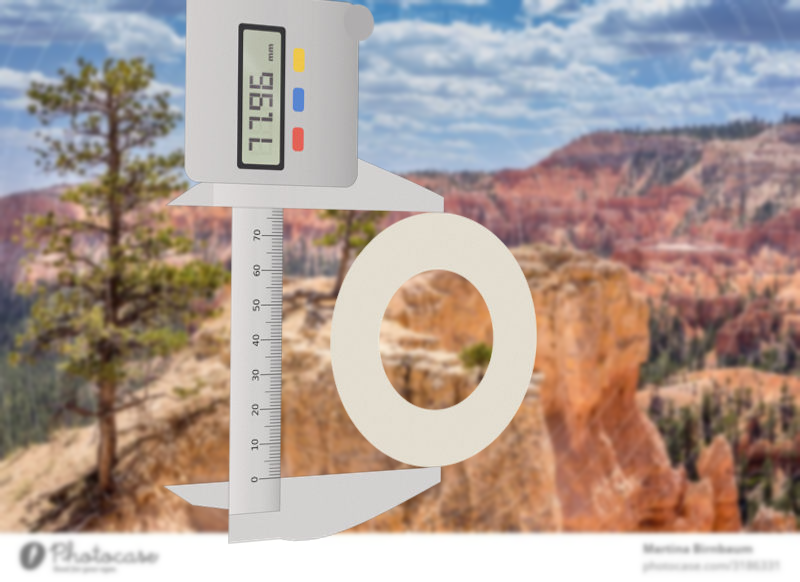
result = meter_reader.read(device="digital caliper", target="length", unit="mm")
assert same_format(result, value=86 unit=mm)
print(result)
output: value=77.96 unit=mm
